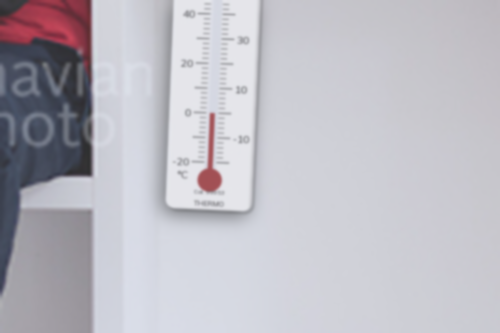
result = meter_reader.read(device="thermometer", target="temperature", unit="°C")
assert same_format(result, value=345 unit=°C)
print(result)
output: value=0 unit=°C
